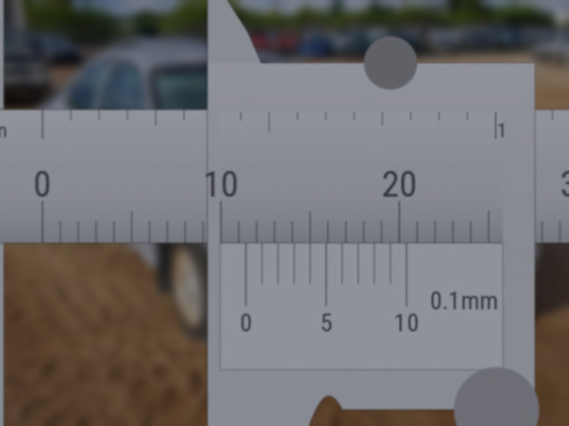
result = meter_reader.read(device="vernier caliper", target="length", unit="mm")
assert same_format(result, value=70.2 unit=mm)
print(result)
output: value=11.4 unit=mm
